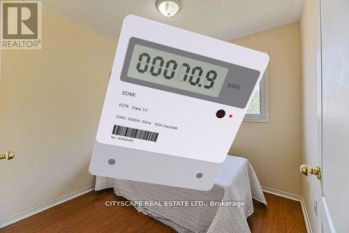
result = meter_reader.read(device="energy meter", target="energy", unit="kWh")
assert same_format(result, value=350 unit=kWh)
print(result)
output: value=70.9 unit=kWh
